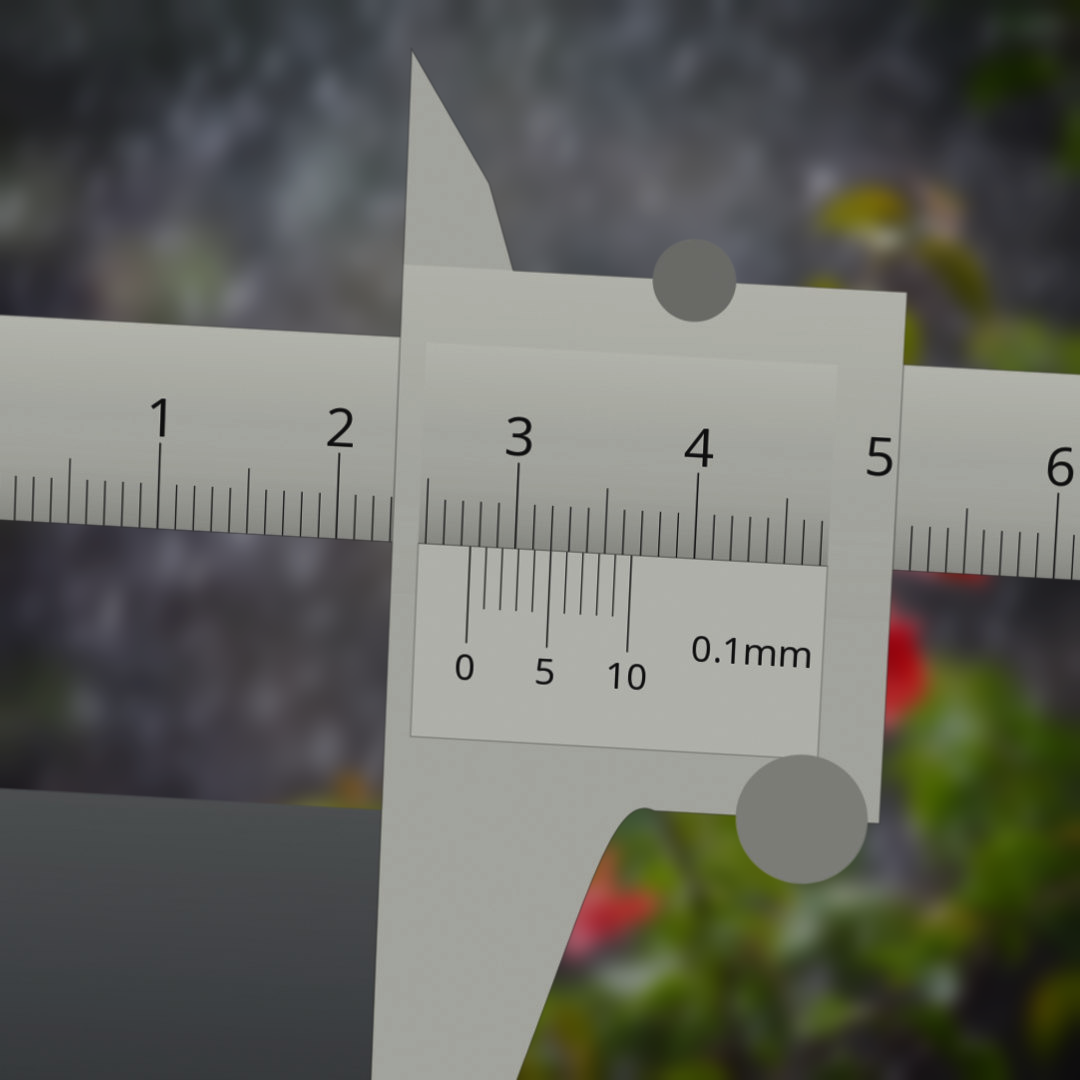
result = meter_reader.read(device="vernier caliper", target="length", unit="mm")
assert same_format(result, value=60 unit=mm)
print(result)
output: value=27.5 unit=mm
